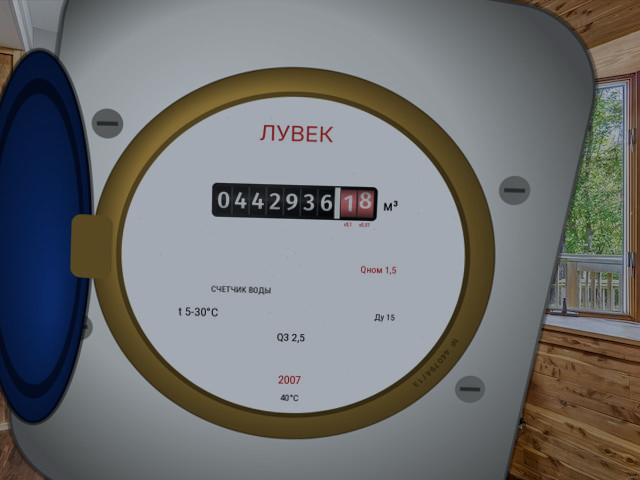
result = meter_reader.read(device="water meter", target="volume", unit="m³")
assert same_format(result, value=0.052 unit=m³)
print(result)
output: value=442936.18 unit=m³
